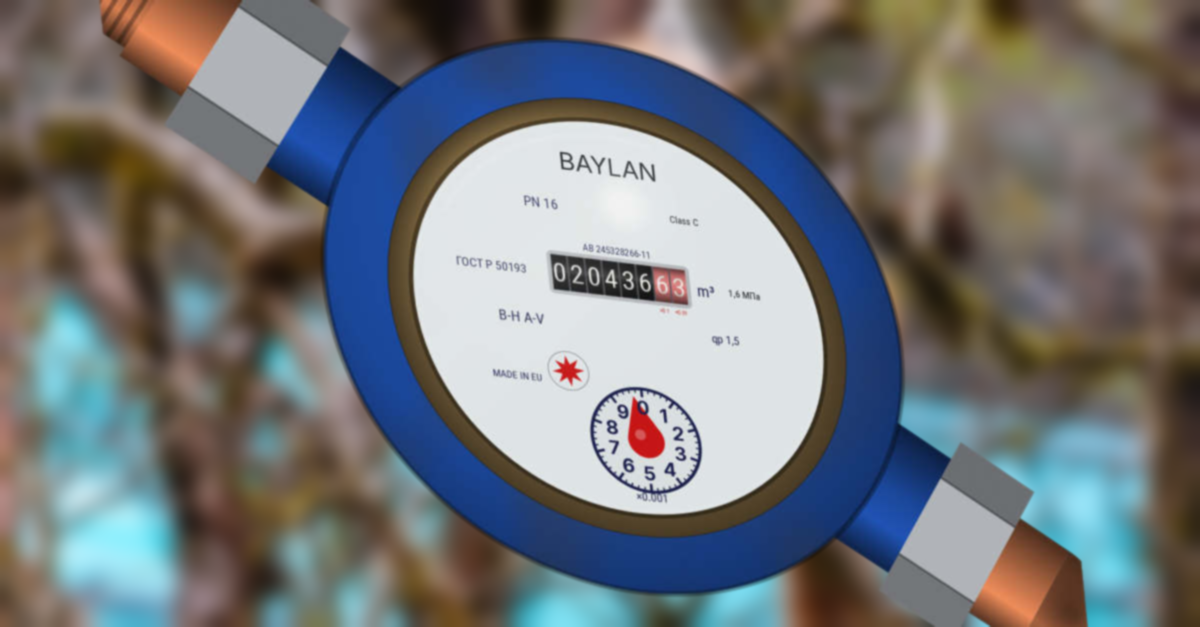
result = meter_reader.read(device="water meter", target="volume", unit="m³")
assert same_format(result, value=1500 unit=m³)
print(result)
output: value=20436.629 unit=m³
